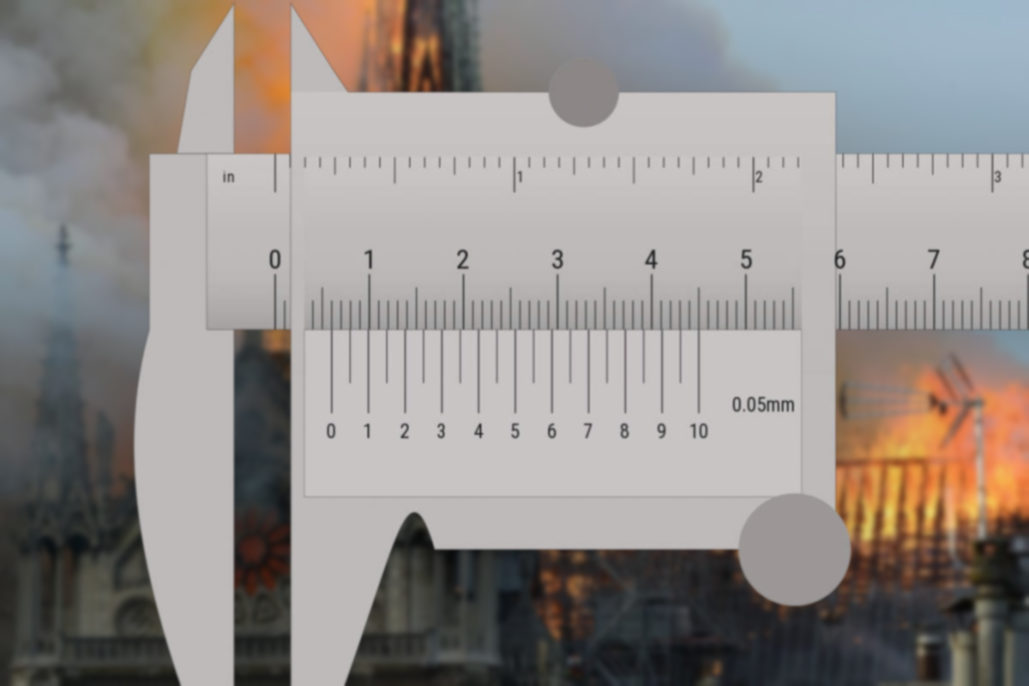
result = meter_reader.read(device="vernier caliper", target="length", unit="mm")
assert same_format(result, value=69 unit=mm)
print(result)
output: value=6.0 unit=mm
